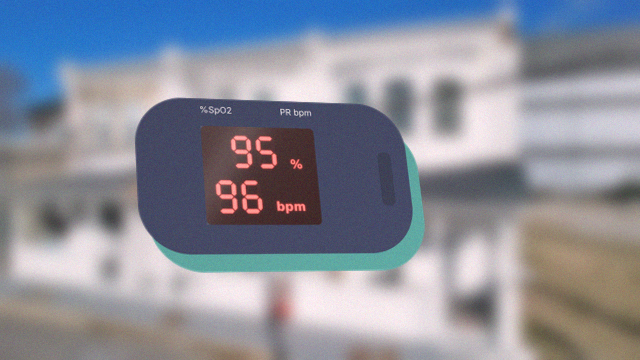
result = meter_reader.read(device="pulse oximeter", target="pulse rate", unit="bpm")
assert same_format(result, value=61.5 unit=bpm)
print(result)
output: value=96 unit=bpm
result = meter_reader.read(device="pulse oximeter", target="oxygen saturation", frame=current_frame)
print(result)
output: value=95 unit=%
